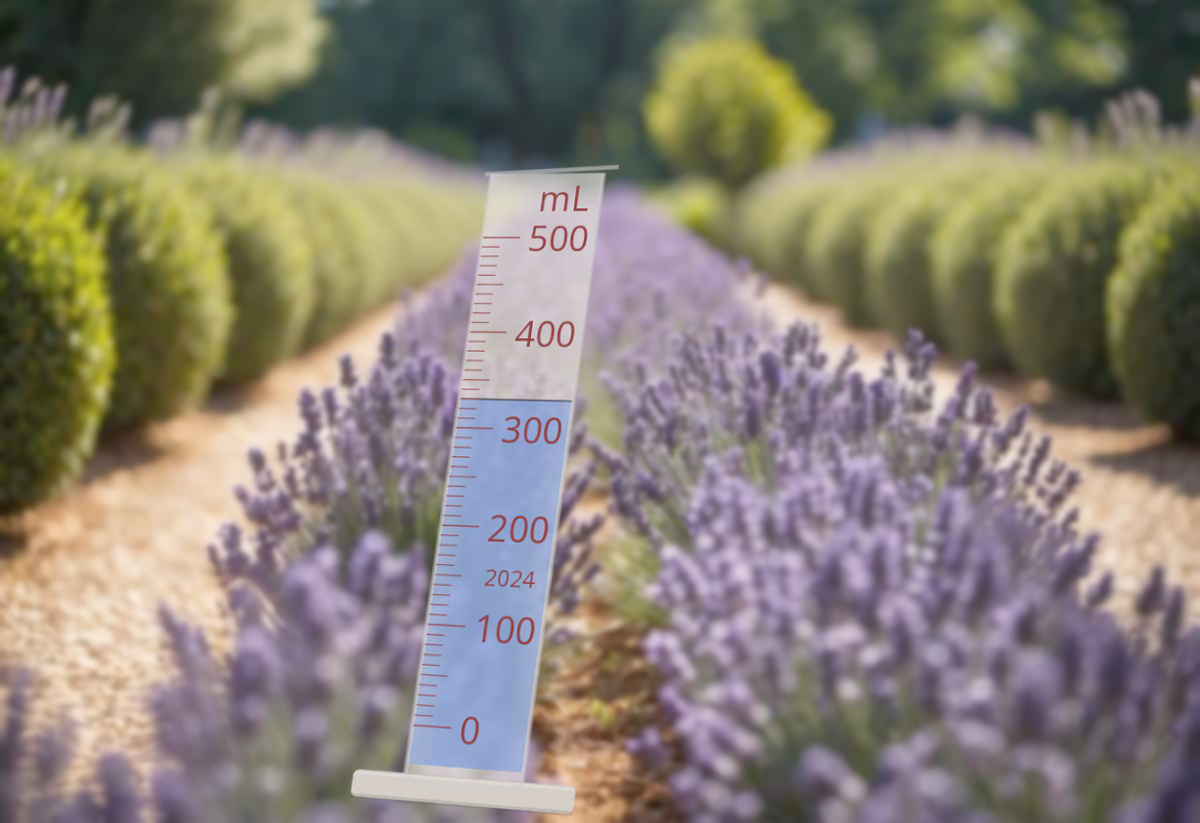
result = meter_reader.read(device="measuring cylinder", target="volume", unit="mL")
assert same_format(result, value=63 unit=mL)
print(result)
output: value=330 unit=mL
